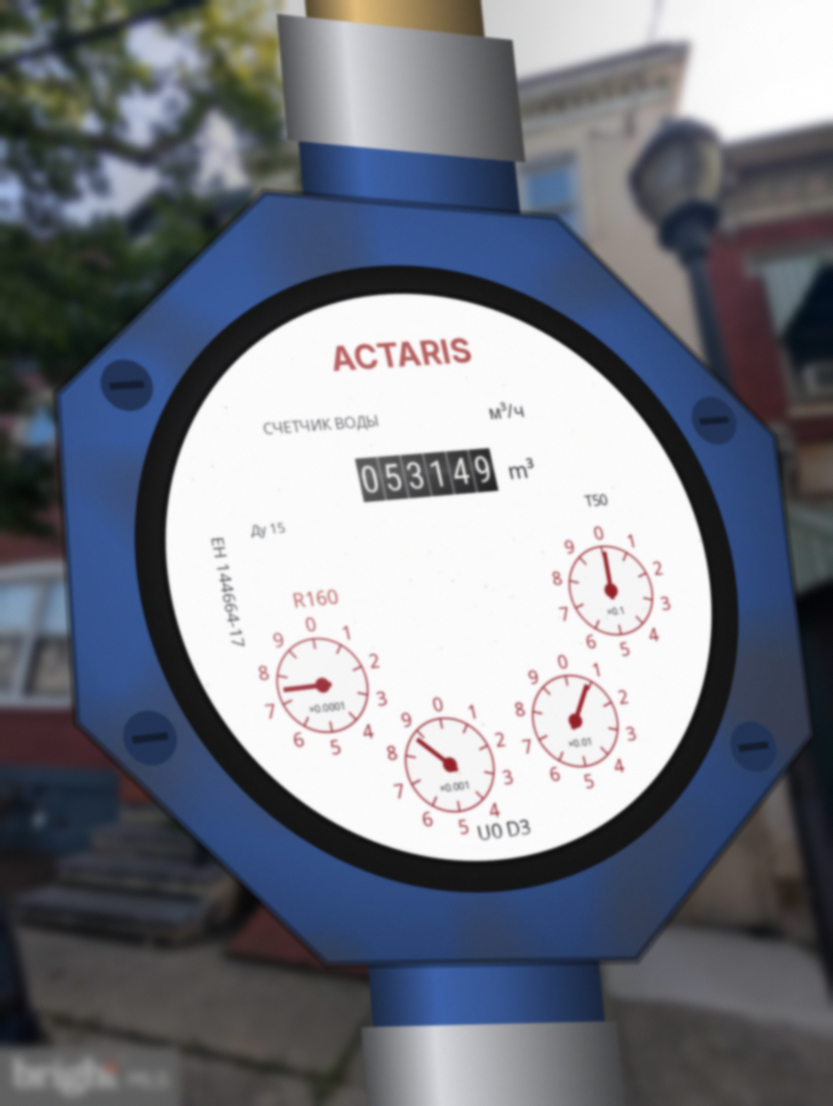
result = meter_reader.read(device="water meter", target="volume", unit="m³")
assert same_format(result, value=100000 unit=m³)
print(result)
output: value=53149.0087 unit=m³
